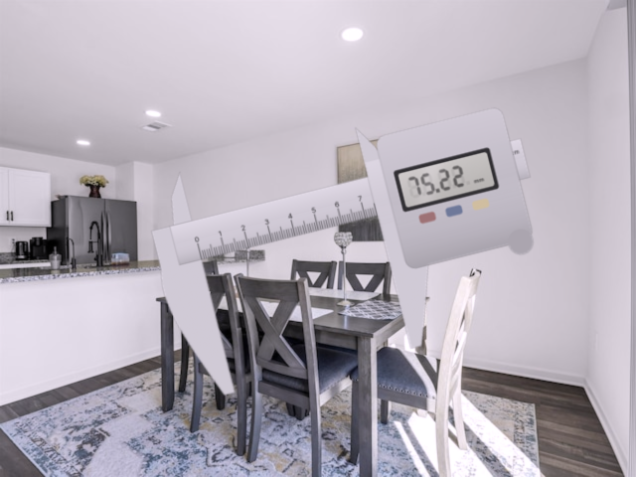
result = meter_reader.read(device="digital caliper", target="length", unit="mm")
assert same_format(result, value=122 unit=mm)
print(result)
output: value=75.22 unit=mm
